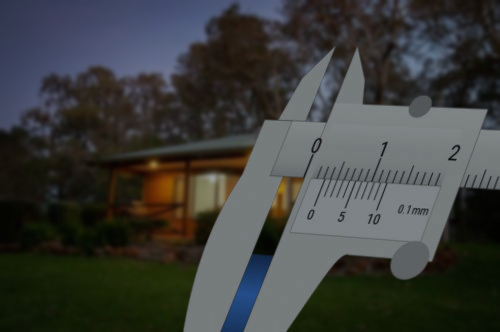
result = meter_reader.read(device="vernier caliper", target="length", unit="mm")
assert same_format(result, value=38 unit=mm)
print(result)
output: value=3.2 unit=mm
